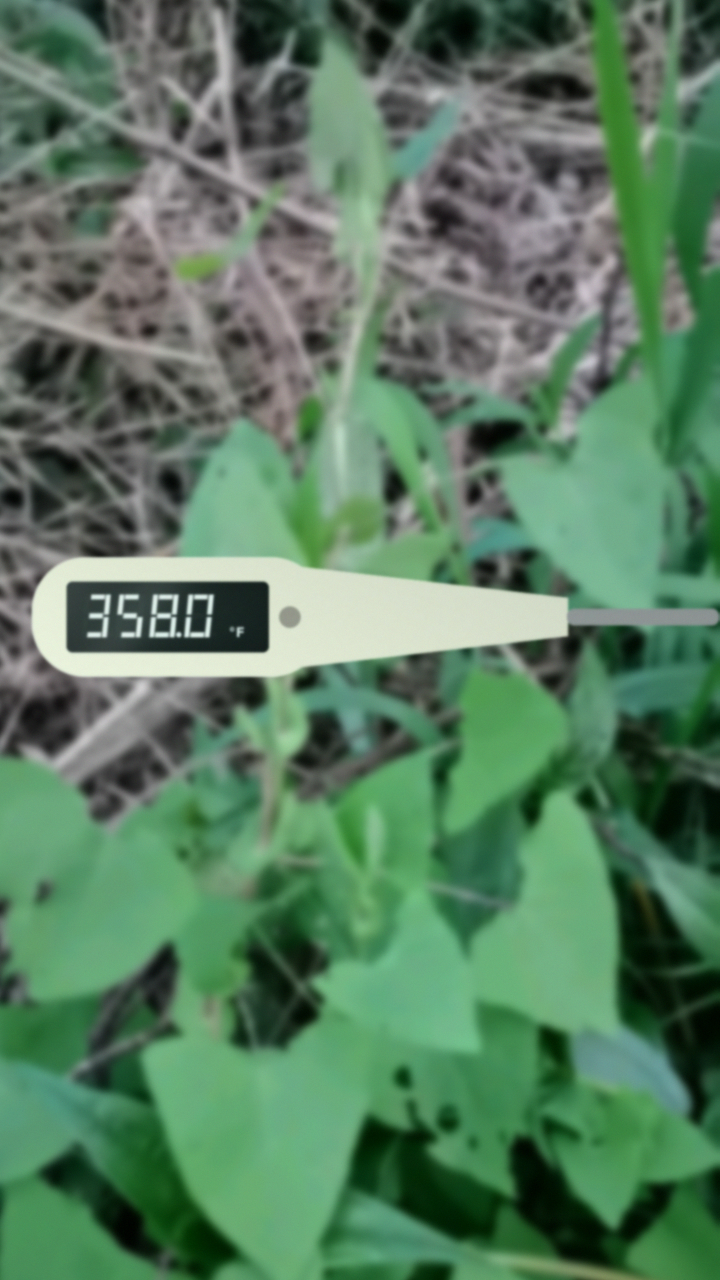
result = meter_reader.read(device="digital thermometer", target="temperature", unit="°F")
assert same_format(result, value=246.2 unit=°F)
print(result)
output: value=358.0 unit=°F
